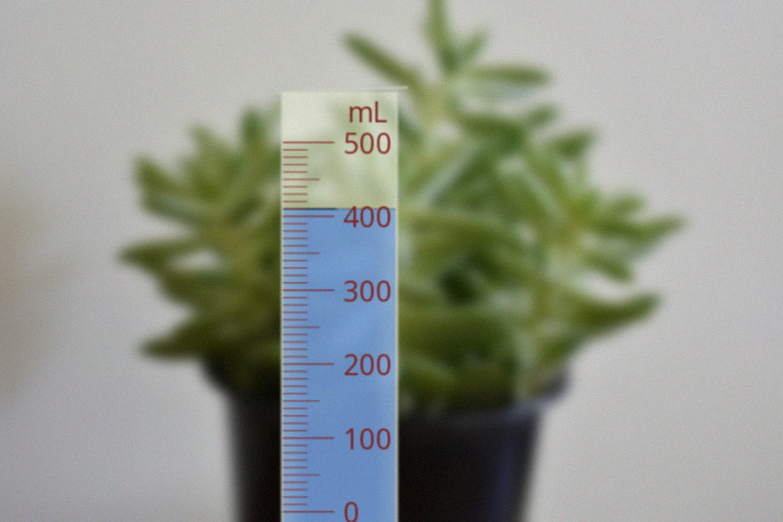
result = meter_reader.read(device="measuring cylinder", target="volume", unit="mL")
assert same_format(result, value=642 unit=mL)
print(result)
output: value=410 unit=mL
